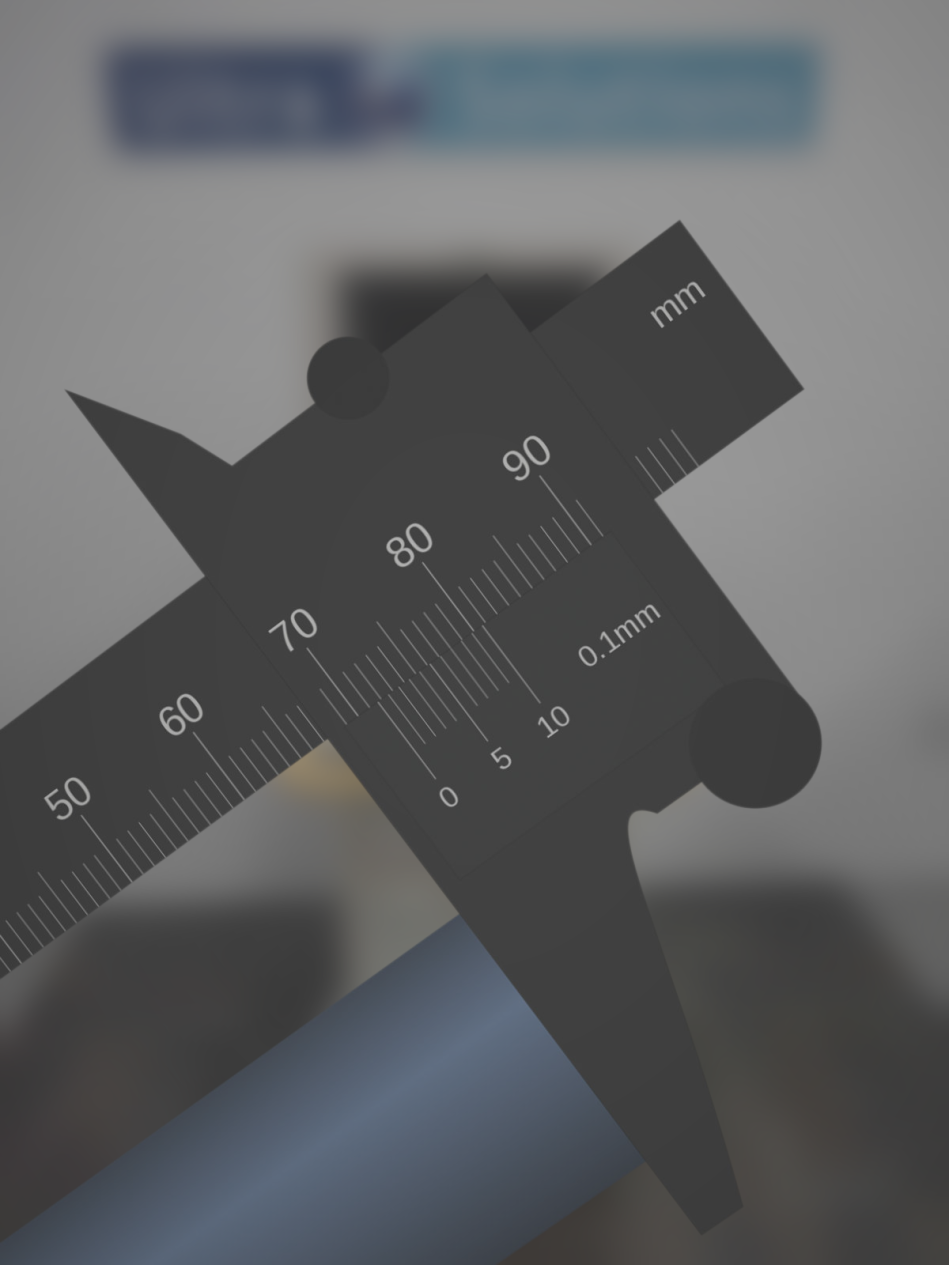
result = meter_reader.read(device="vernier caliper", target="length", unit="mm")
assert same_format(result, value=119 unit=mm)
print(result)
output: value=71.7 unit=mm
